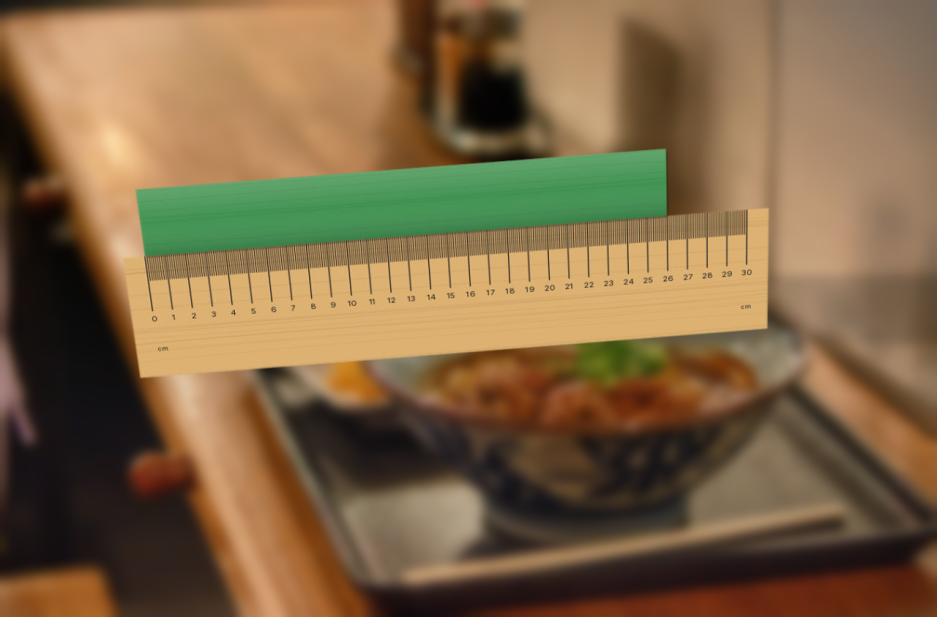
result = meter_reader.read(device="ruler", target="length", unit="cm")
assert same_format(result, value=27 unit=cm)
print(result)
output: value=26 unit=cm
